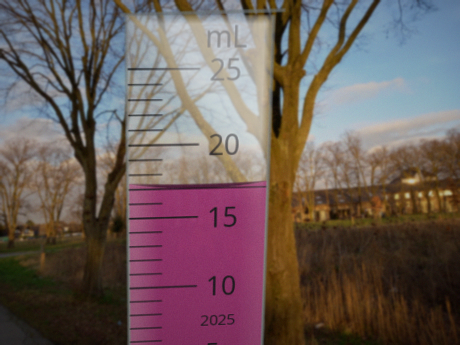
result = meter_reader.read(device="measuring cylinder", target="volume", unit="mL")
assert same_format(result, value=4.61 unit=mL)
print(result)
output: value=17 unit=mL
